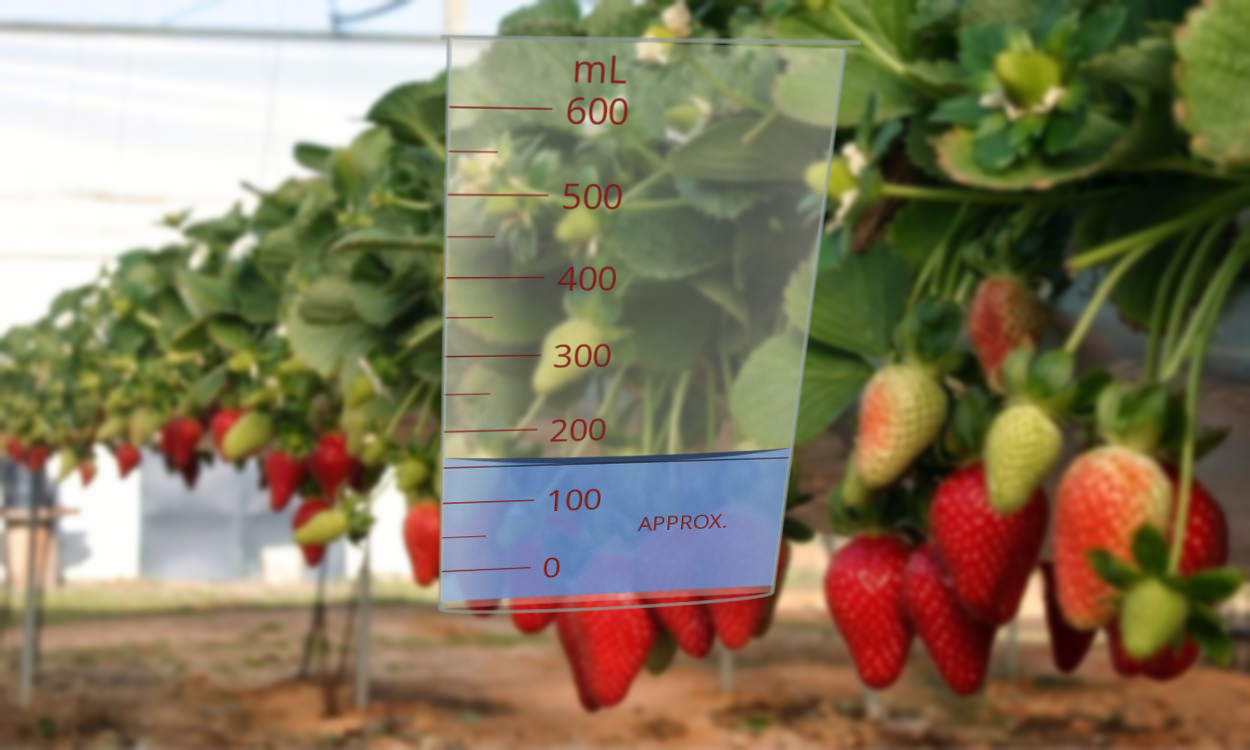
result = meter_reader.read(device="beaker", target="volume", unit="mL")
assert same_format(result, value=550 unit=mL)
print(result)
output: value=150 unit=mL
